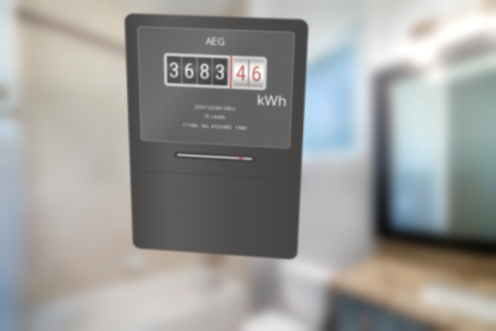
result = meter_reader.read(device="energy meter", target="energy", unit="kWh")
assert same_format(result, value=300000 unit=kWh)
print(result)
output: value=3683.46 unit=kWh
